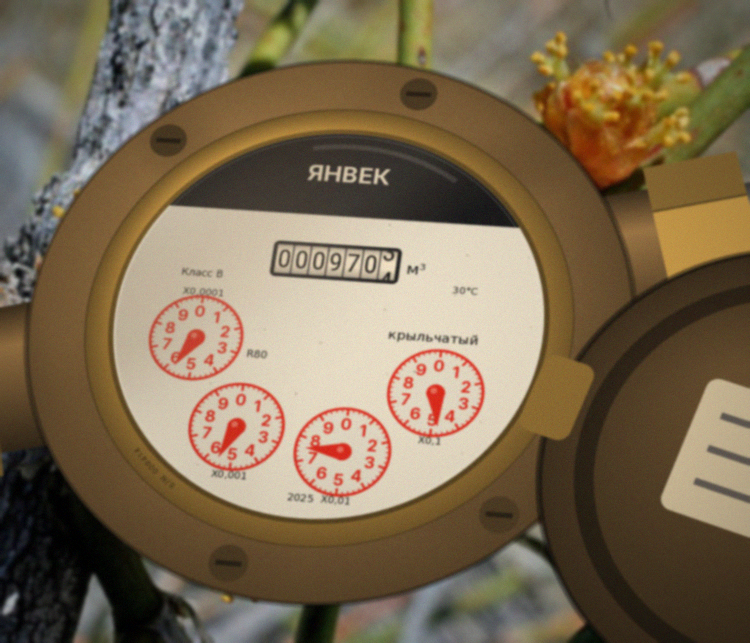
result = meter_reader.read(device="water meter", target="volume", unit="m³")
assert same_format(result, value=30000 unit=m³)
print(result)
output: value=9703.4755 unit=m³
